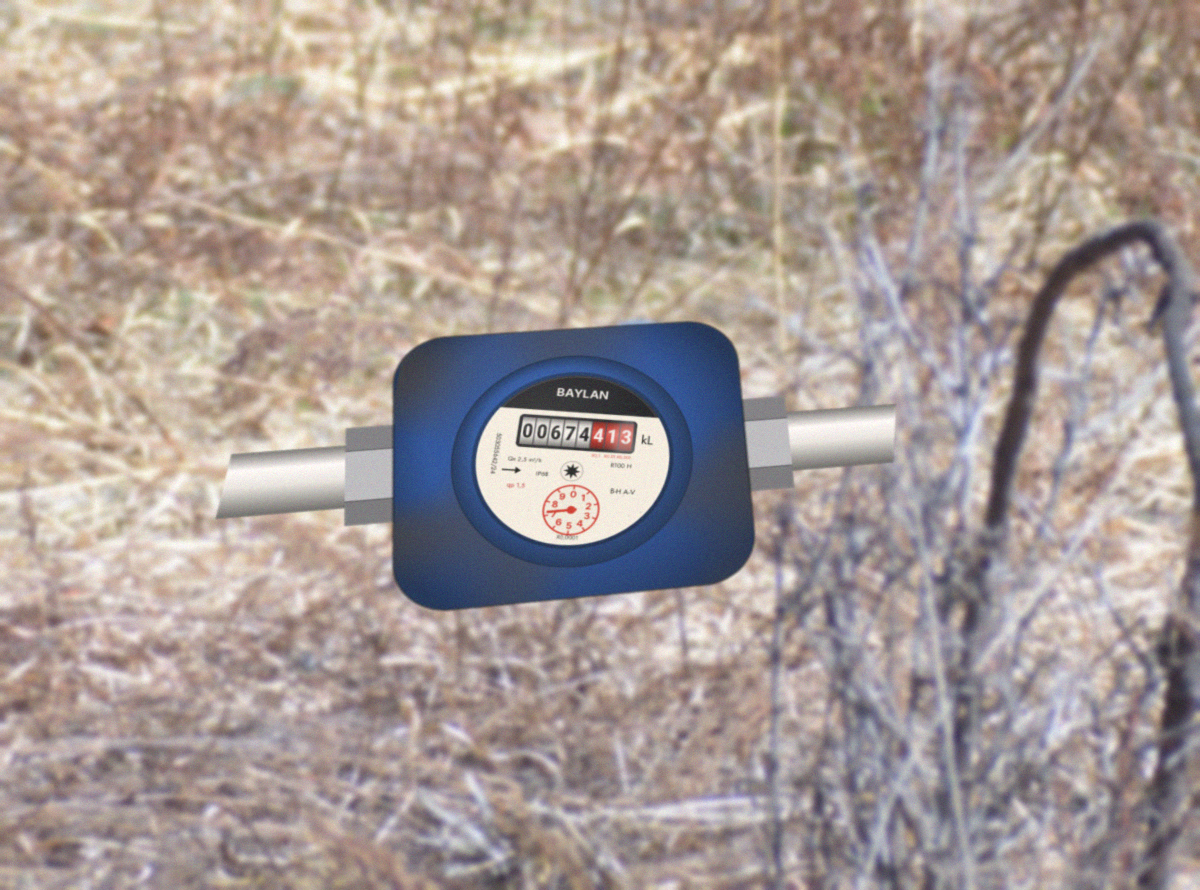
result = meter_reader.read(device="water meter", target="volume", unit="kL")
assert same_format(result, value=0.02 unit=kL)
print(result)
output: value=674.4137 unit=kL
